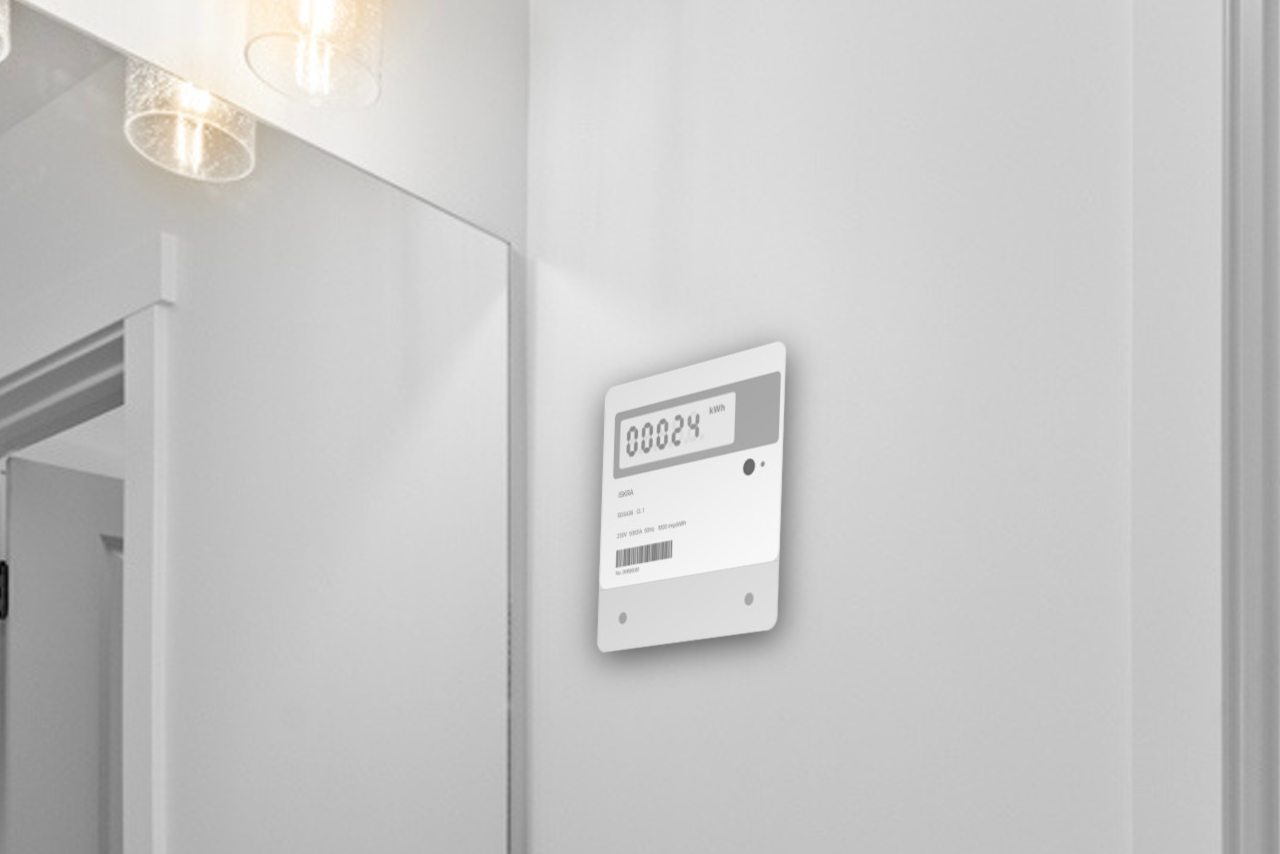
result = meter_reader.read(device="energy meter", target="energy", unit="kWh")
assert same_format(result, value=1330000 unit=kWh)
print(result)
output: value=24 unit=kWh
